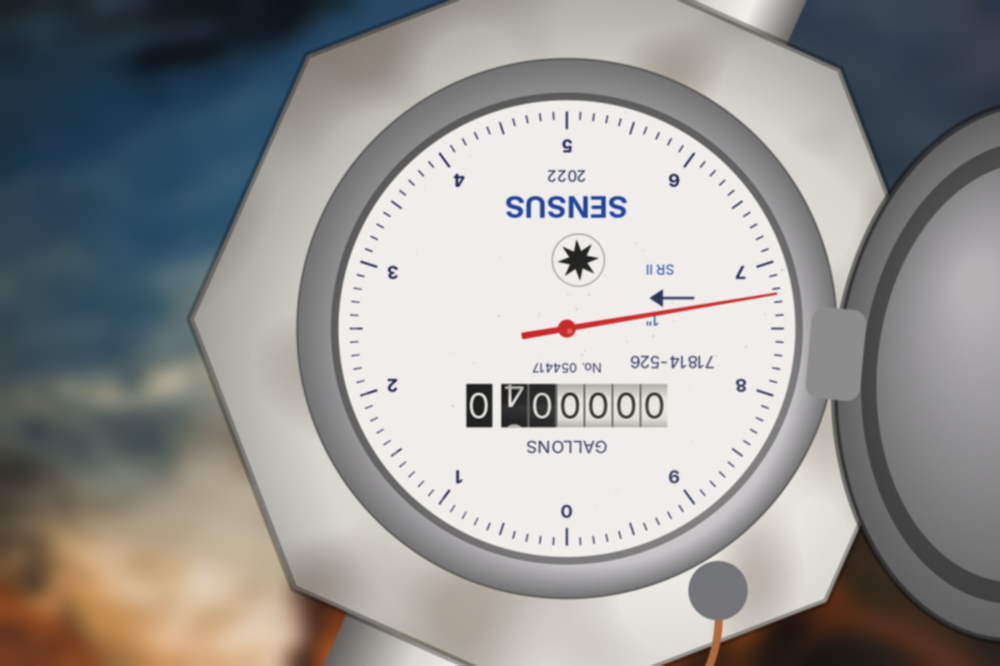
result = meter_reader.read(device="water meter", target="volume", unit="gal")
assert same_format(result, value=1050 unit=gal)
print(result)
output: value=37.2 unit=gal
